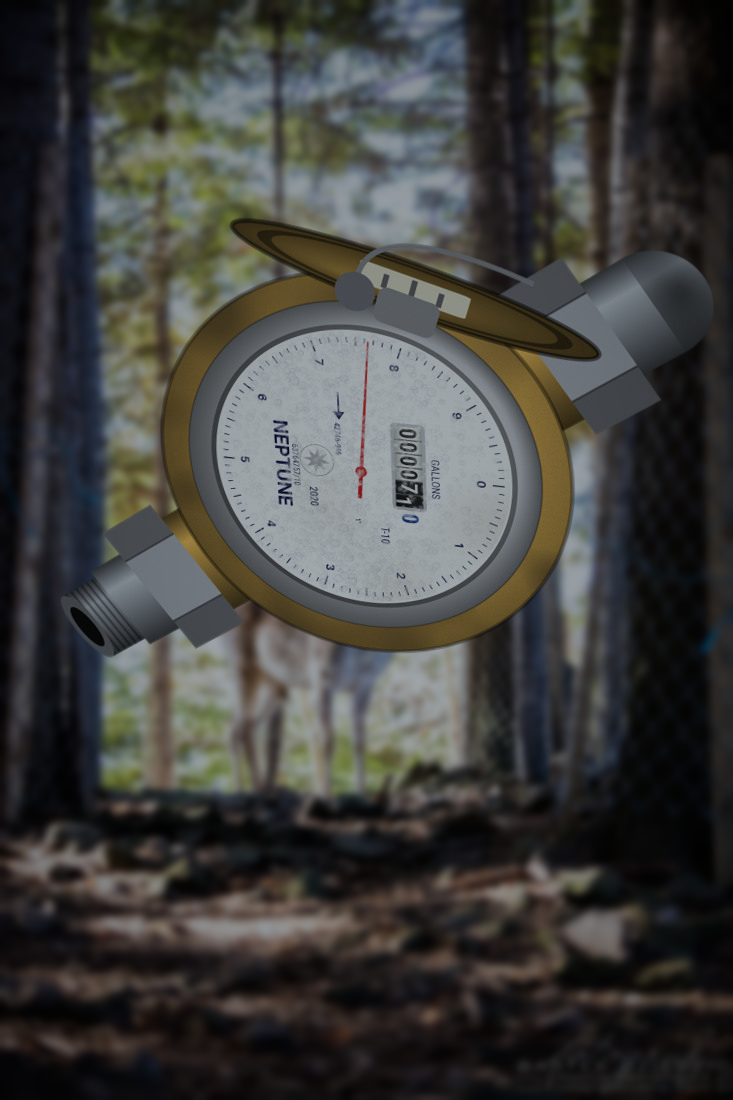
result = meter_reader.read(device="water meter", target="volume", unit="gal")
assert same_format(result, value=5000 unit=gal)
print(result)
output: value=707.6 unit=gal
